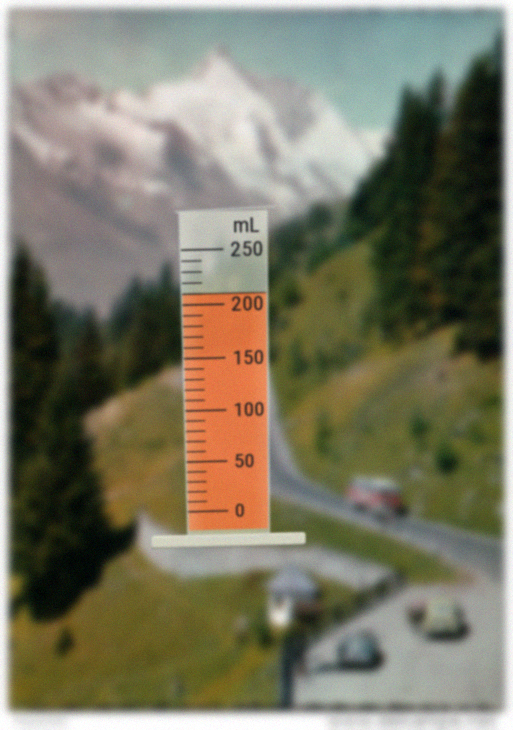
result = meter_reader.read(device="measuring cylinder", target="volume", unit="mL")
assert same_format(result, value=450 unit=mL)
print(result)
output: value=210 unit=mL
